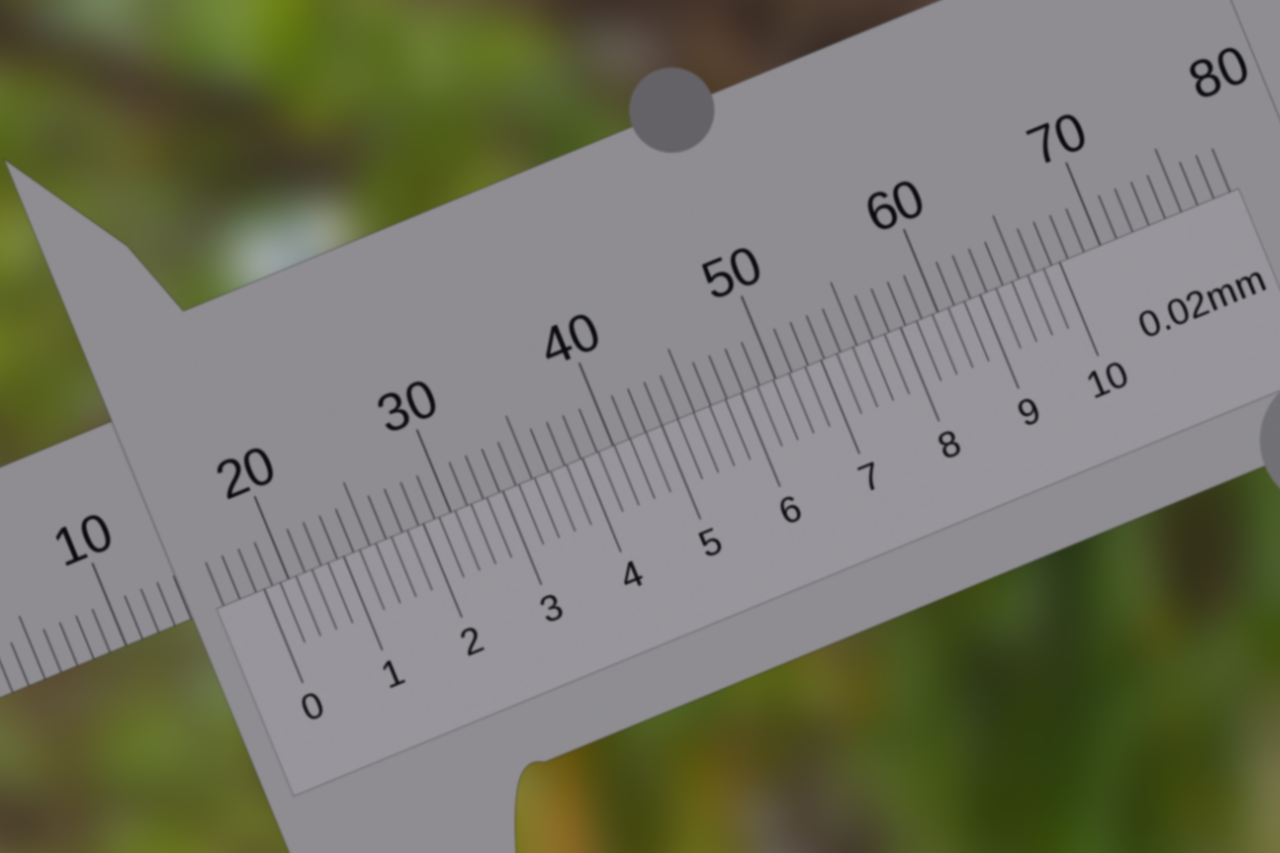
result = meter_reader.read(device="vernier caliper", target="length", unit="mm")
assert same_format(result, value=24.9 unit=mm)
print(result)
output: value=18.5 unit=mm
